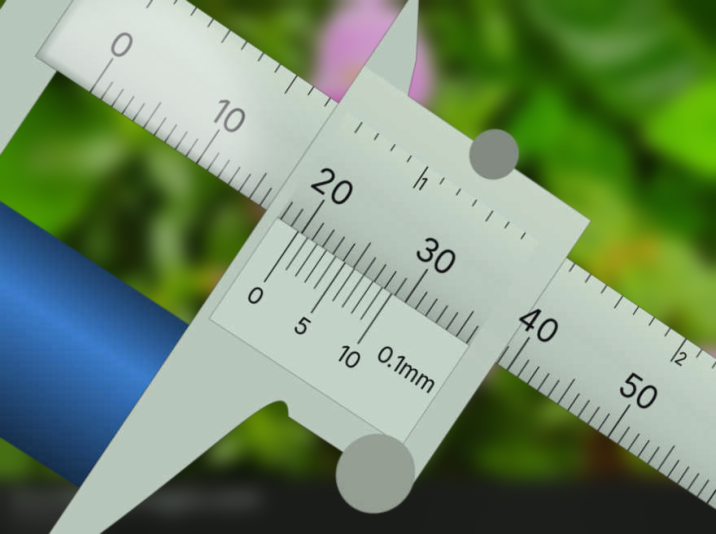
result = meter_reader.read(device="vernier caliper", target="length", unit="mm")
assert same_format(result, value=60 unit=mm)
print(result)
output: value=19.7 unit=mm
